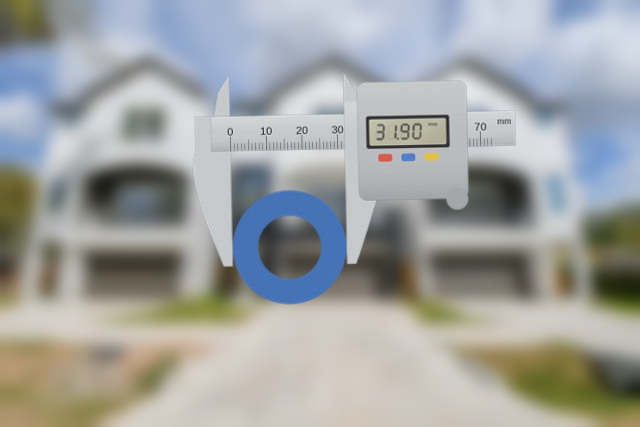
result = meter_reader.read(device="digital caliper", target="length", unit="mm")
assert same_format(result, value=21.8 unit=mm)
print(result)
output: value=31.90 unit=mm
